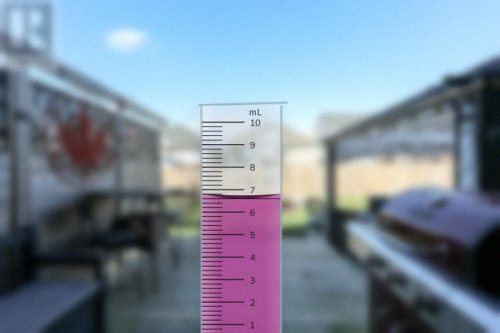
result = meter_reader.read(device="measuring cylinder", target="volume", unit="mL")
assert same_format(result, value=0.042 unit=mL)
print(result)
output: value=6.6 unit=mL
